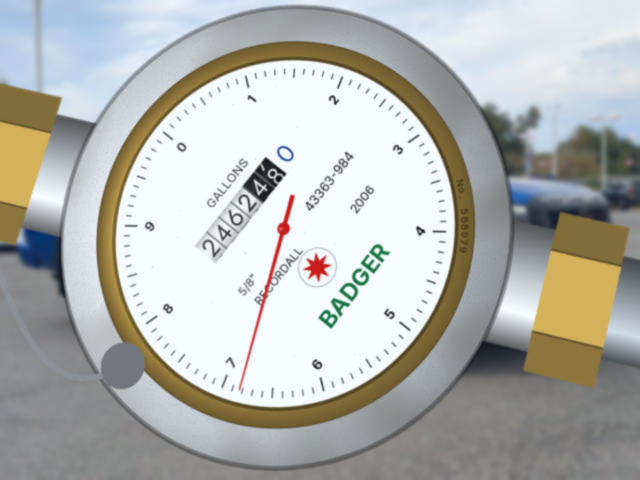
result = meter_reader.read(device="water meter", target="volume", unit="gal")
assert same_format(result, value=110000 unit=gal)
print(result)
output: value=2462476.8 unit=gal
